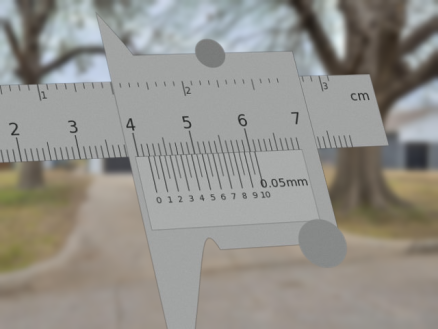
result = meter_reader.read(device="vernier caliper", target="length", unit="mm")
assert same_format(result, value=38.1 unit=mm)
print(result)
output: value=41.8 unit=mm
